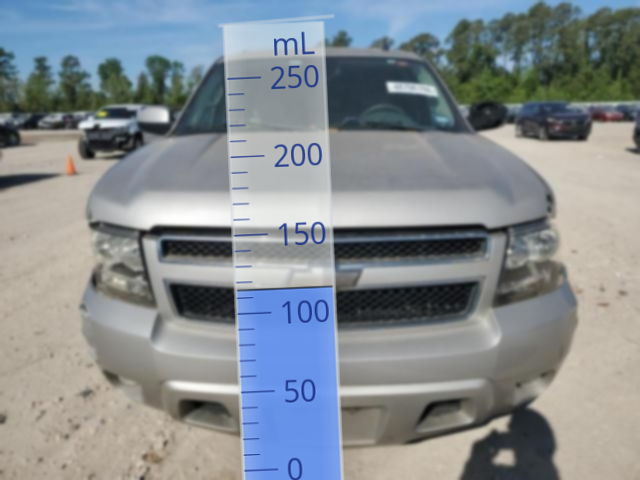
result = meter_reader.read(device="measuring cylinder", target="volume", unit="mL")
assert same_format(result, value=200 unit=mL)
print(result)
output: value=115 unit=mL
